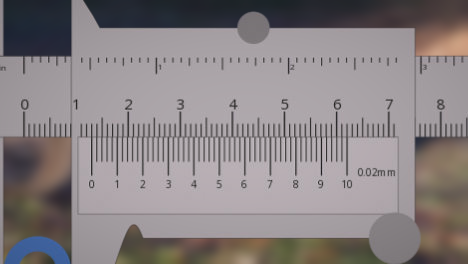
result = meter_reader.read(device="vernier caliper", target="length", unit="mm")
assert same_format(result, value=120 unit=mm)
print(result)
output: value=13.0 unit=mm
